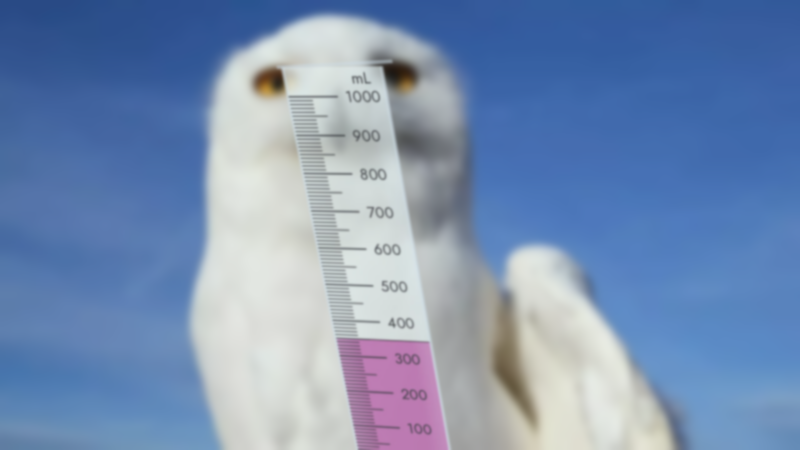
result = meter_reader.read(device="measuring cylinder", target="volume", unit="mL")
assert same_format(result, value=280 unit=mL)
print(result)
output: value=350 unit=mL
